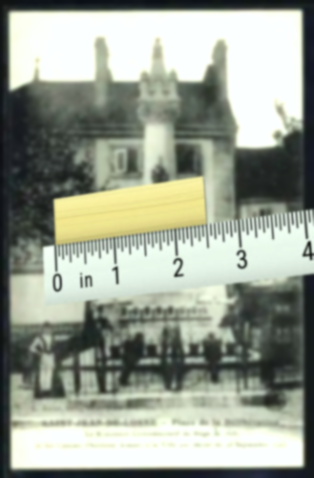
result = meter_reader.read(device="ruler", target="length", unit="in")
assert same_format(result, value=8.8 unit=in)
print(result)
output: value=2.5 unit=in
